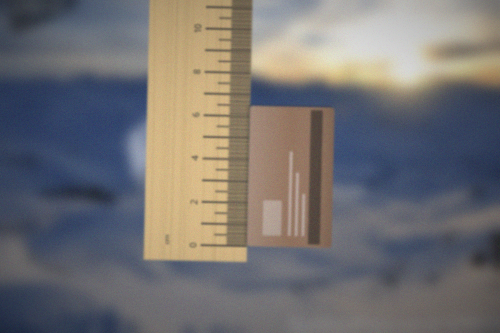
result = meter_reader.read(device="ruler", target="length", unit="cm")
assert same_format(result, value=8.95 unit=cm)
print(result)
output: value=6.5 unit=cm
